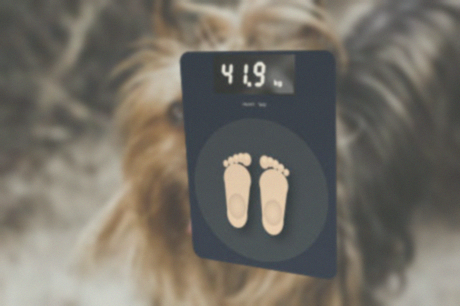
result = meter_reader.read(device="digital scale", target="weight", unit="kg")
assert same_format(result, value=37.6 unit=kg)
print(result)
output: value=41.9 unit=kg
